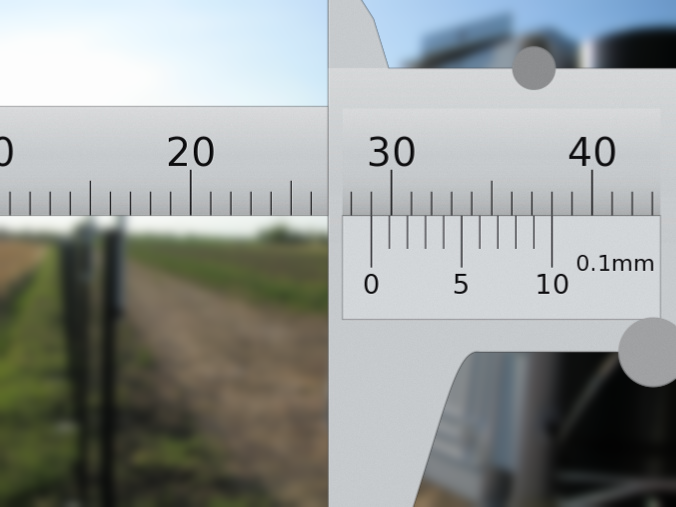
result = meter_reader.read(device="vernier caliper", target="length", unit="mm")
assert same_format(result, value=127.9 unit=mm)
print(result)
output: value=29.0 unit=mm
